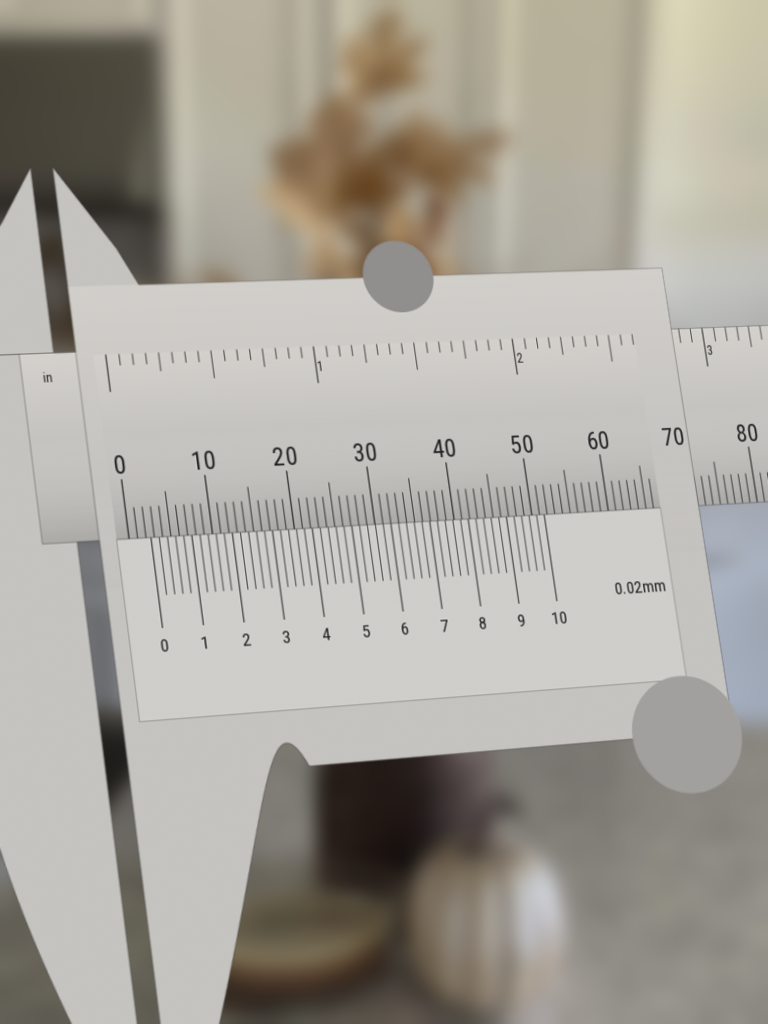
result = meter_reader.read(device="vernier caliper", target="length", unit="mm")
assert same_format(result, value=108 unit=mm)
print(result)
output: value=2.6 unit=mm
